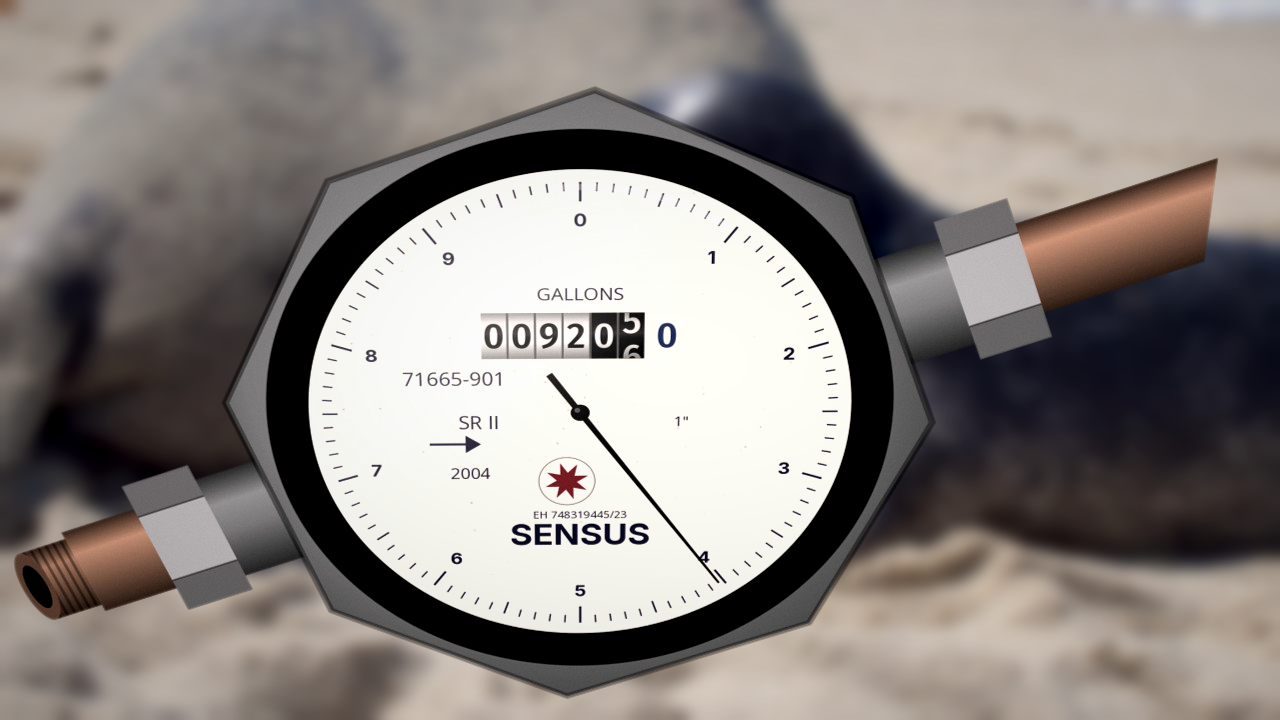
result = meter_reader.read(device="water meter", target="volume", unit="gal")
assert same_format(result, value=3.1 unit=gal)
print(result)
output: value=92054.0 unit=gal
